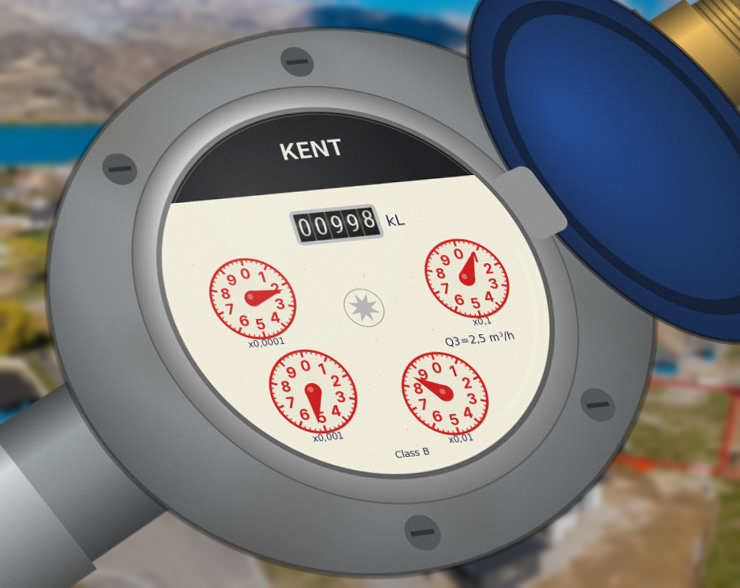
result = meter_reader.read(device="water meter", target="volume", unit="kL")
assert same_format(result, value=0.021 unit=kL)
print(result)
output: value=998.0852 unit=kL
